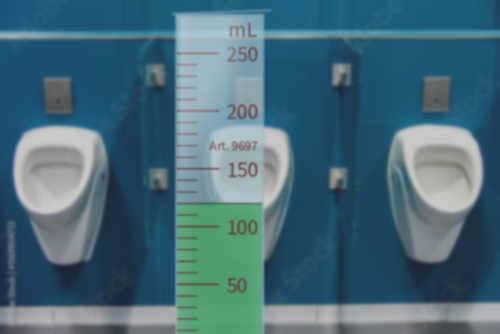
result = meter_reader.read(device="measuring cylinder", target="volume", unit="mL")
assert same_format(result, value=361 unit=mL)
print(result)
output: value=120 unit=mL
